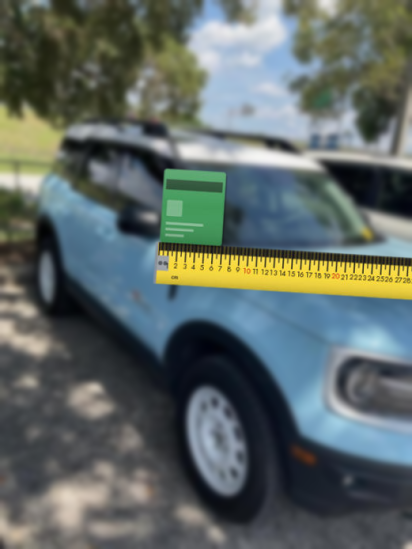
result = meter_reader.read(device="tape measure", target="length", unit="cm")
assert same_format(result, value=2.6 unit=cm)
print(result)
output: value=7 unit=cm
